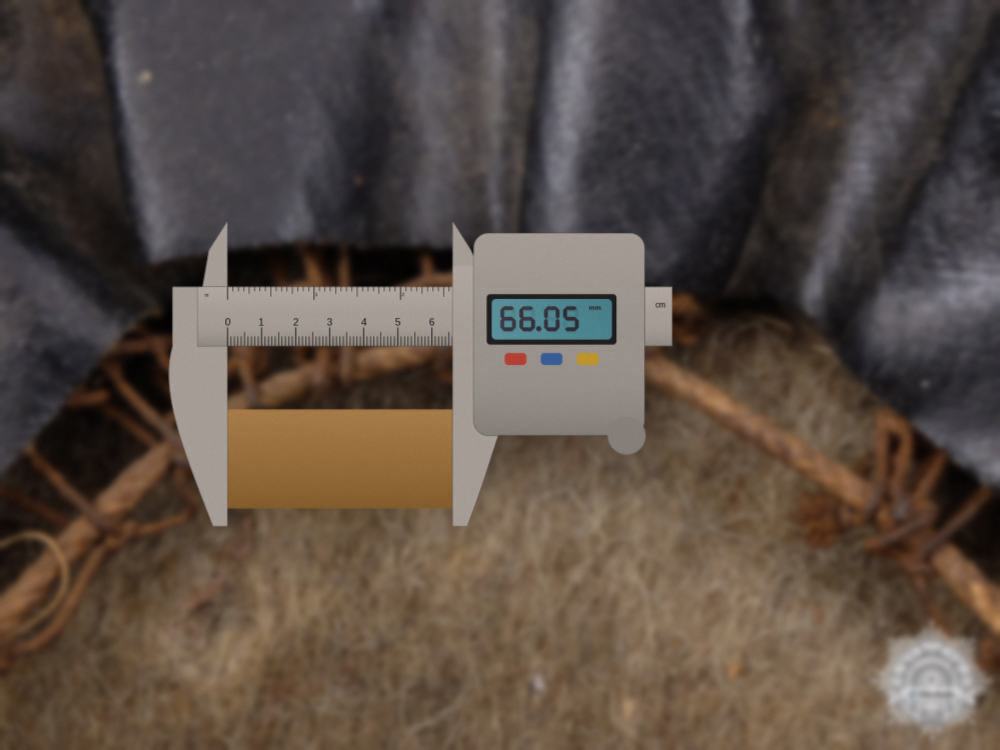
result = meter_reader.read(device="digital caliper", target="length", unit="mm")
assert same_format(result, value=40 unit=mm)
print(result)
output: value=66.05 unit=mm
